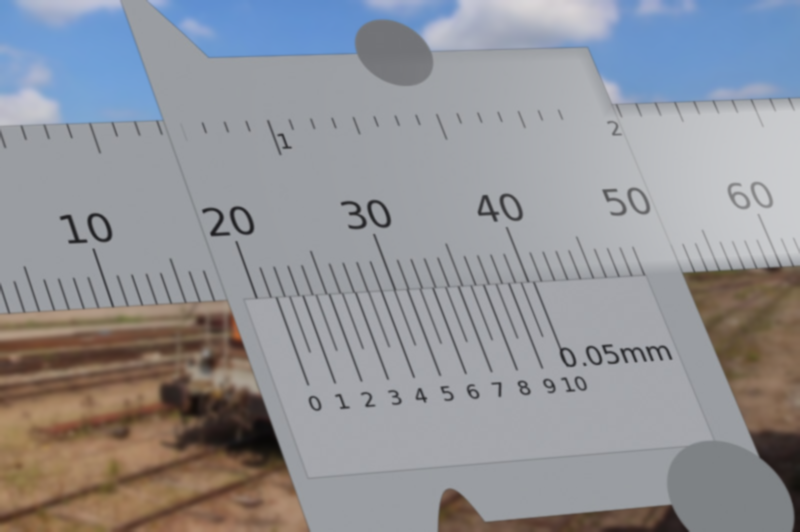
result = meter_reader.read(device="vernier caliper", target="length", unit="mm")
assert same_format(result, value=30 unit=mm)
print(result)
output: value=21.4 unit=mm
